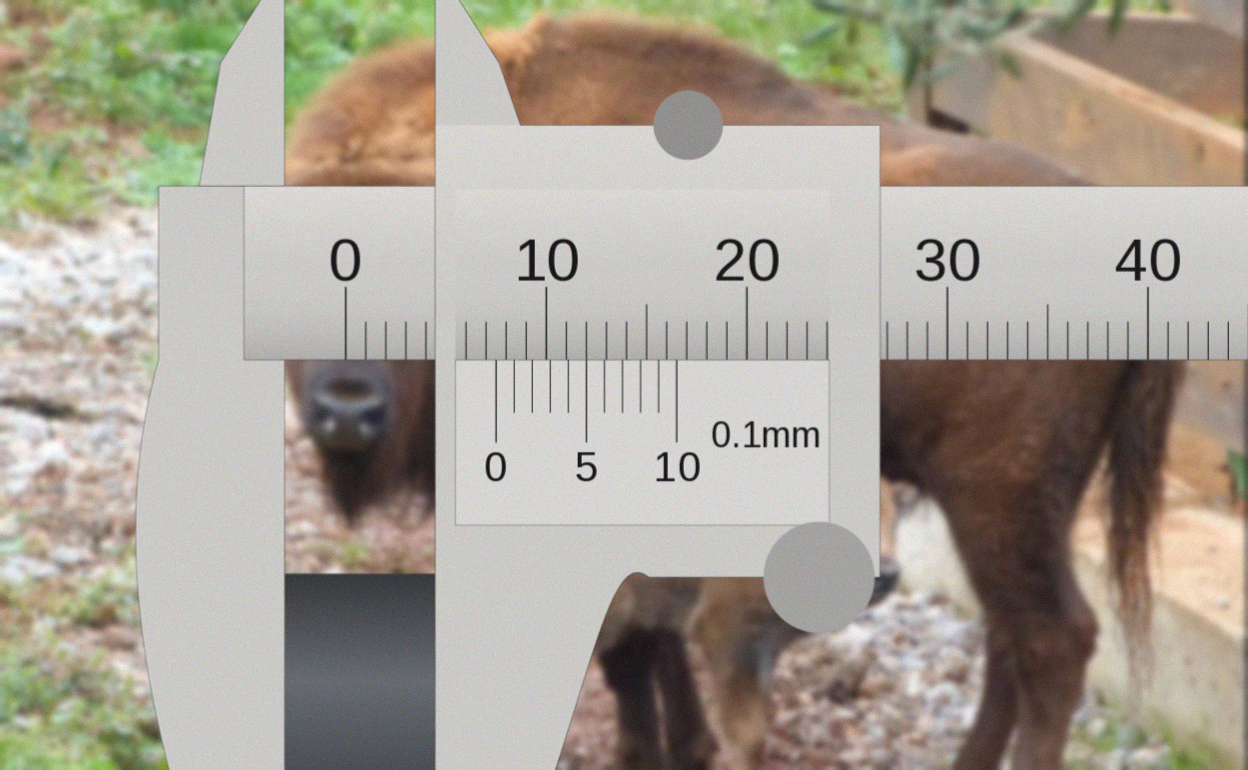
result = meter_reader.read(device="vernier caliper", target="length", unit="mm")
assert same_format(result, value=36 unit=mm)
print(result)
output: value=7.5 unit=mm
